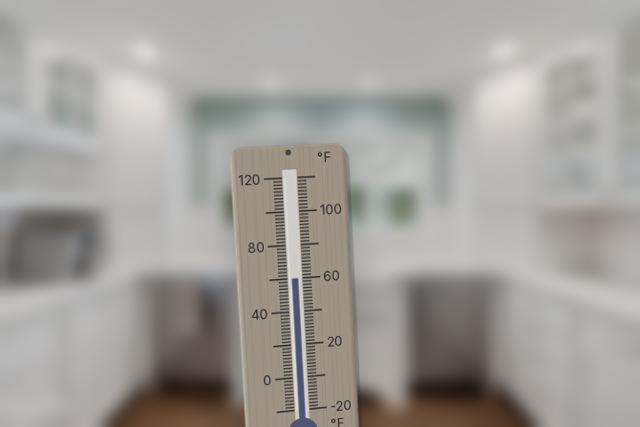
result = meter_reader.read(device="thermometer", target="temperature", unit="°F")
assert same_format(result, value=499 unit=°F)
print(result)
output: value=60 unit=°F
